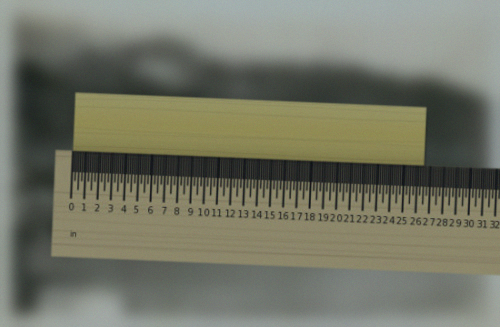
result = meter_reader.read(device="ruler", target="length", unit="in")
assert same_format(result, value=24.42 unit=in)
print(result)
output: value=26.5 unit=in
